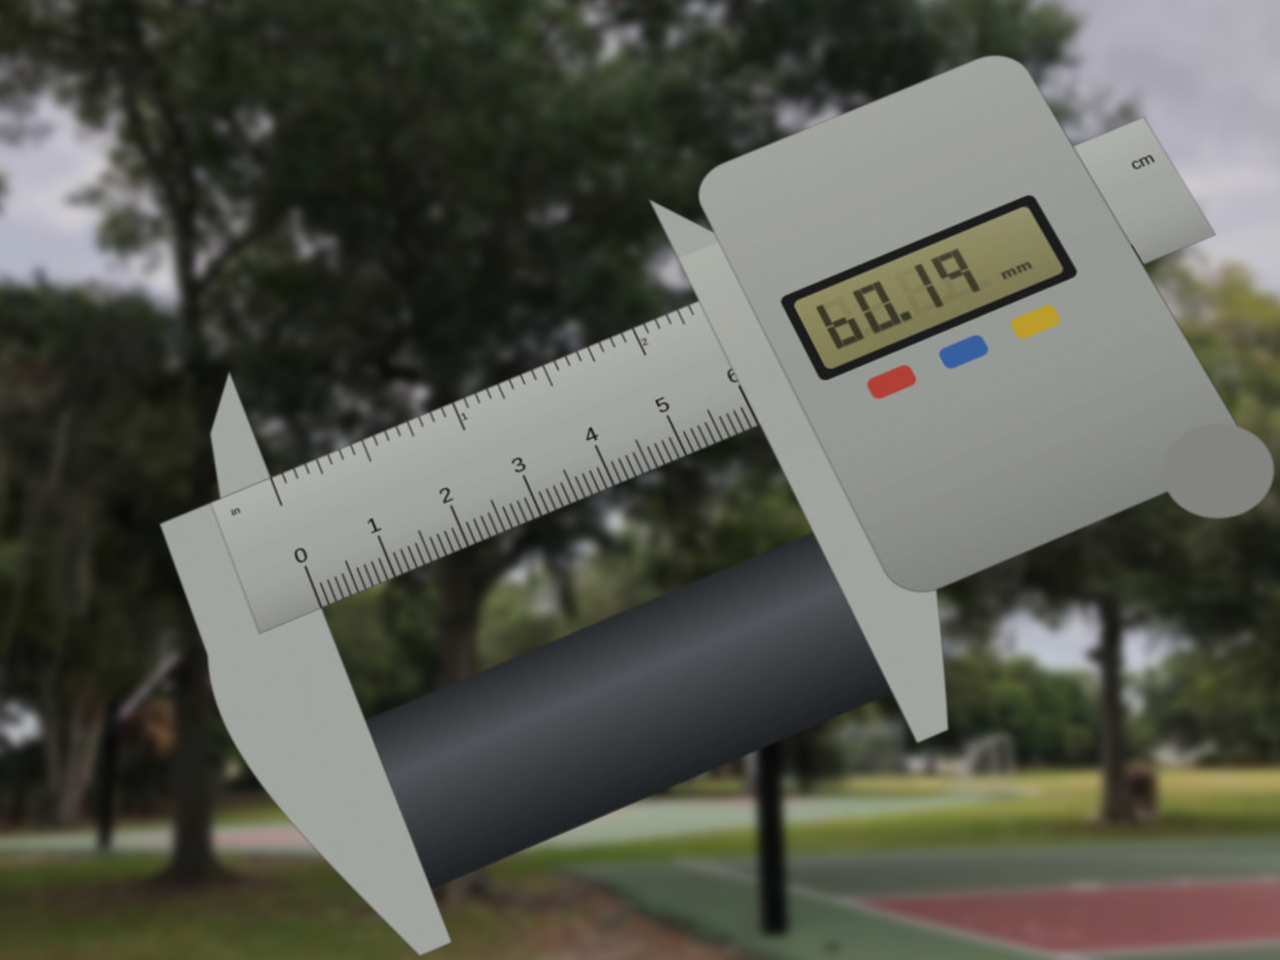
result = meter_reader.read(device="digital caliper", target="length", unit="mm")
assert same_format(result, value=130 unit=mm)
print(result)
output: value=60.19 unit=mm
